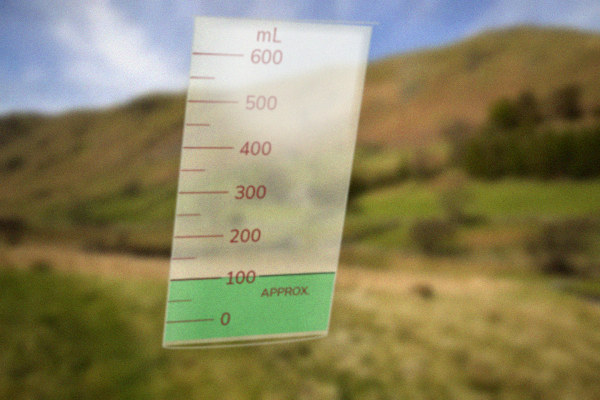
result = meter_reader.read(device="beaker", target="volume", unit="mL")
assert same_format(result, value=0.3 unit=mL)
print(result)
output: value=100 unit=mL
